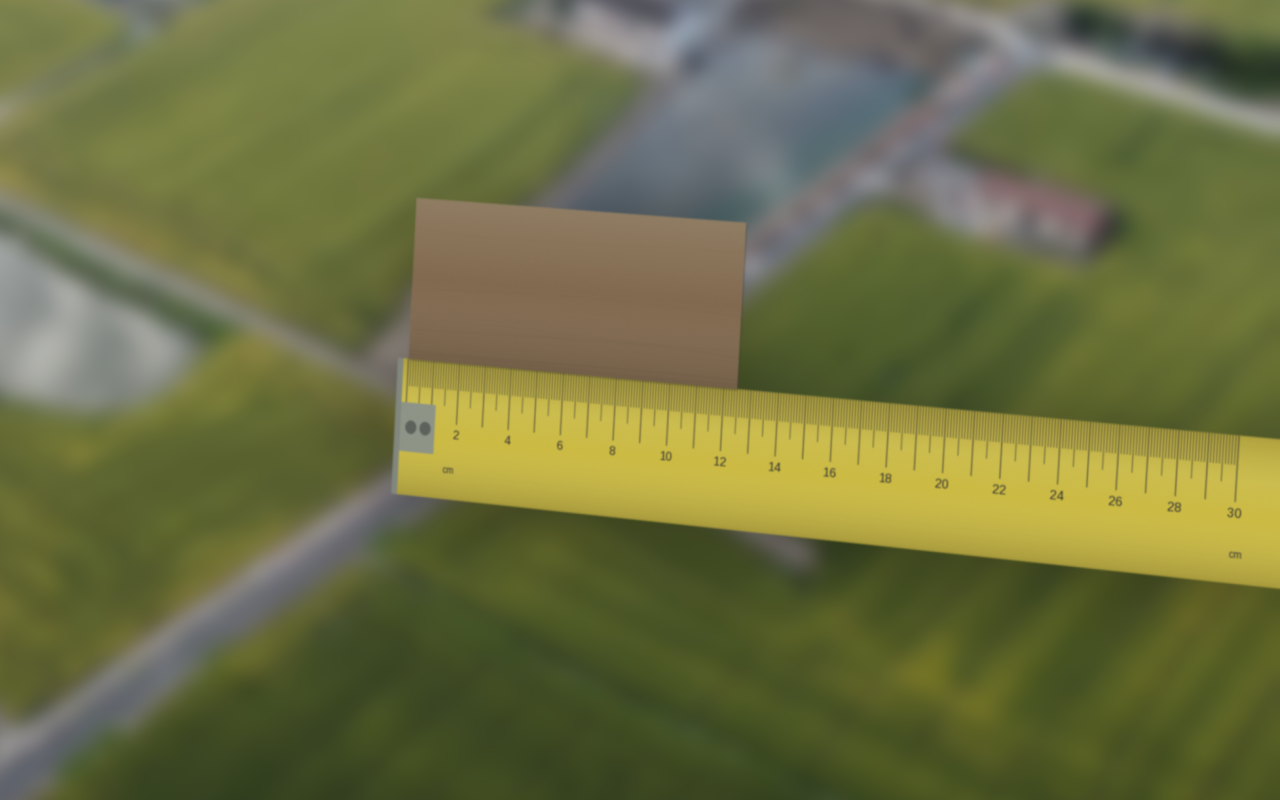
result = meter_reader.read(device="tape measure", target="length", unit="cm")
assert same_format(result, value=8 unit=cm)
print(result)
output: value=12.5 unit=cm
